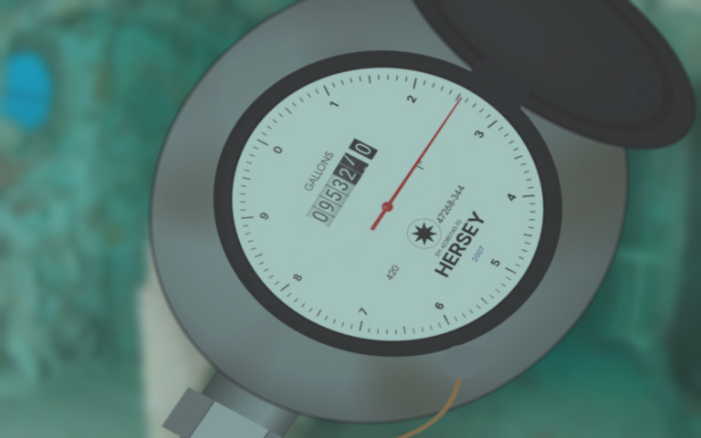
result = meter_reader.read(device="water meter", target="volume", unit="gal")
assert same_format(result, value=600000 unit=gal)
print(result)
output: value=953272.5 unit=gal
